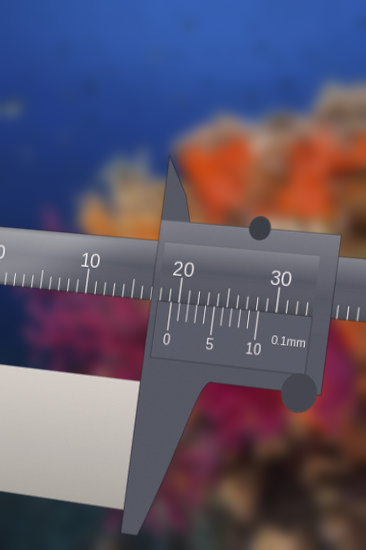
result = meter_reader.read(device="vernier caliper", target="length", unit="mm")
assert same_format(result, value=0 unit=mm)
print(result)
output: value=19.2 unit=mm
